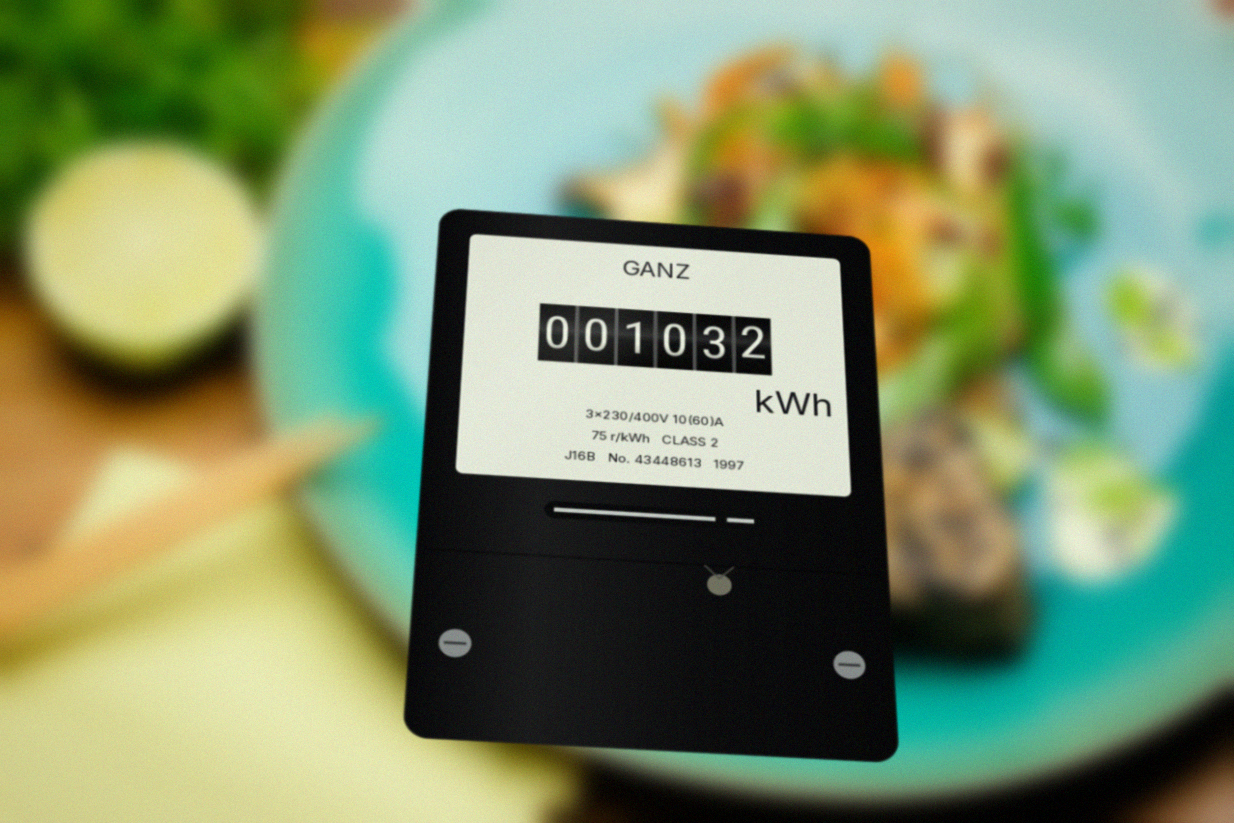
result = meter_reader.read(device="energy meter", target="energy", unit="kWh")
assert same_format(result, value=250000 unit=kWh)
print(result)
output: value=1032 unit=kWh
